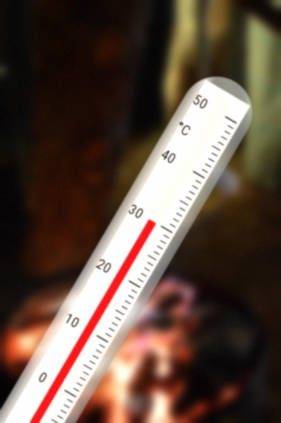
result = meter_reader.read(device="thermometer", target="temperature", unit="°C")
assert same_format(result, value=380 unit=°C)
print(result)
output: value=30 unit=°C
